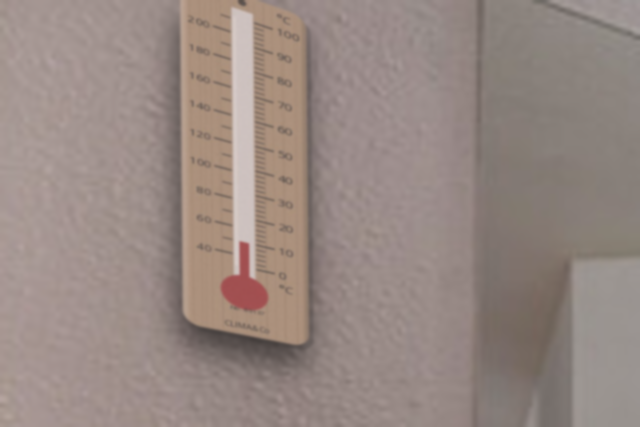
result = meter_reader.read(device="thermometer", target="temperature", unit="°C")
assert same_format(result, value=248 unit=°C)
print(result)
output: value=10 unit=°C
